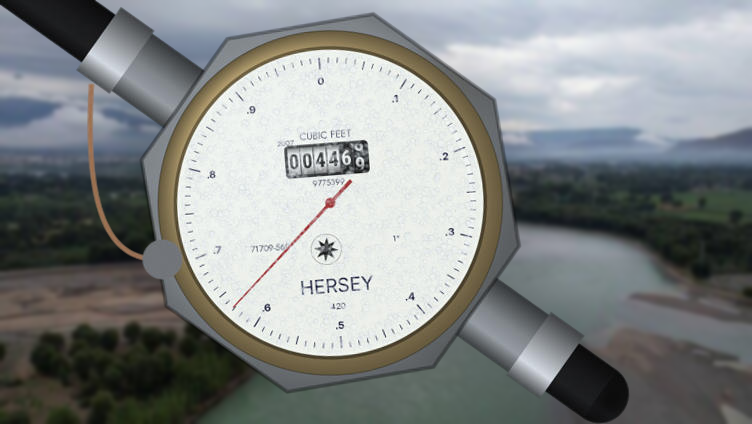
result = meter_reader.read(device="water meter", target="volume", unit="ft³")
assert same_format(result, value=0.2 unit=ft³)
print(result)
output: value=4468.63 unit=ft³
